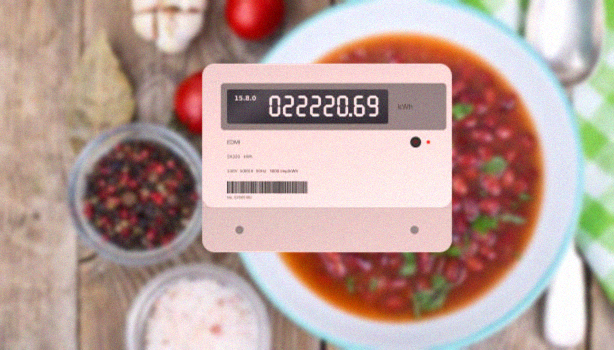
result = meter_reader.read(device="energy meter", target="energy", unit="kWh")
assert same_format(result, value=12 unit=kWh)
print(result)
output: value=22220.69 unit=kWh
